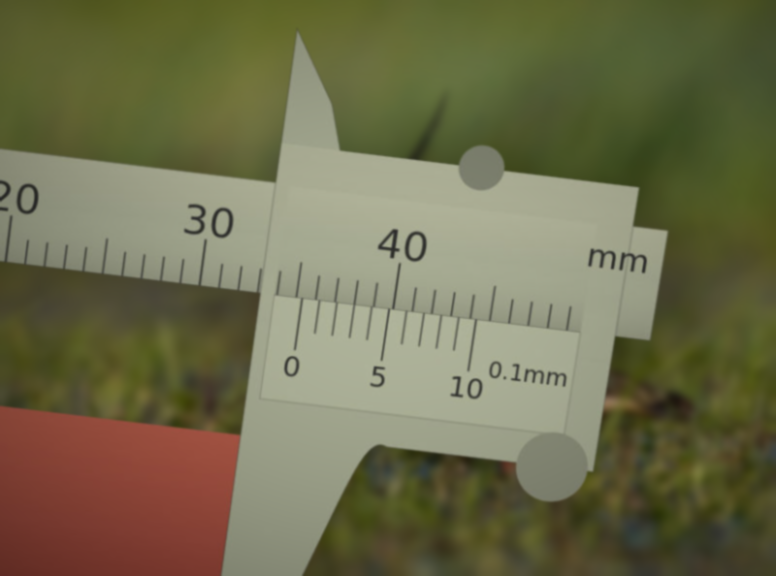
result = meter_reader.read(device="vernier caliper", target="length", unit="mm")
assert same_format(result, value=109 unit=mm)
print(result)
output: value=35.3 unit=mm
